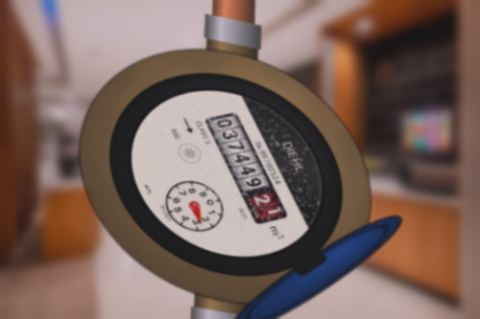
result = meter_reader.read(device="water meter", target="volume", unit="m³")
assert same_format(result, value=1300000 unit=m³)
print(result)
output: value=37449.212 unit=m³
